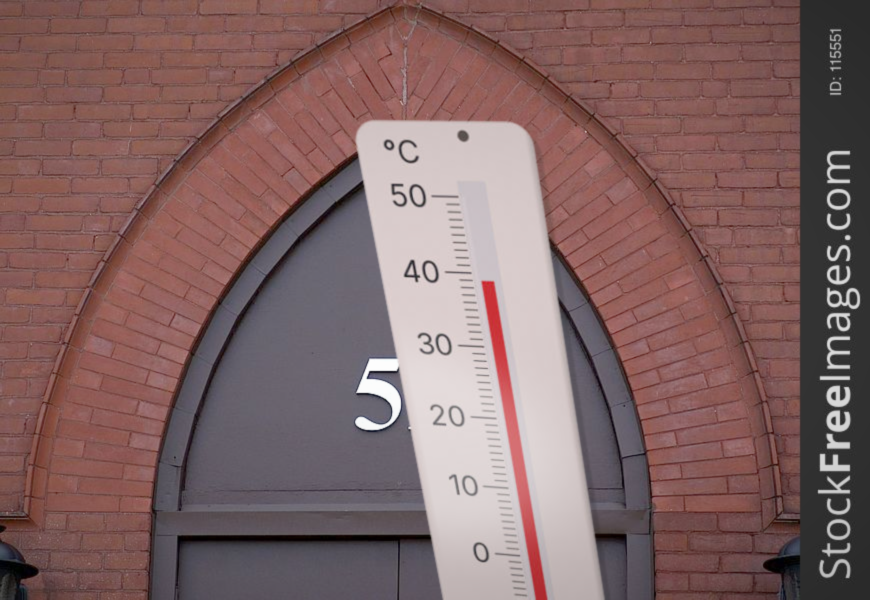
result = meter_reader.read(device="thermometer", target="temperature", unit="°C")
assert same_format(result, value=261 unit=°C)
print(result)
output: value=39 unit=°C
